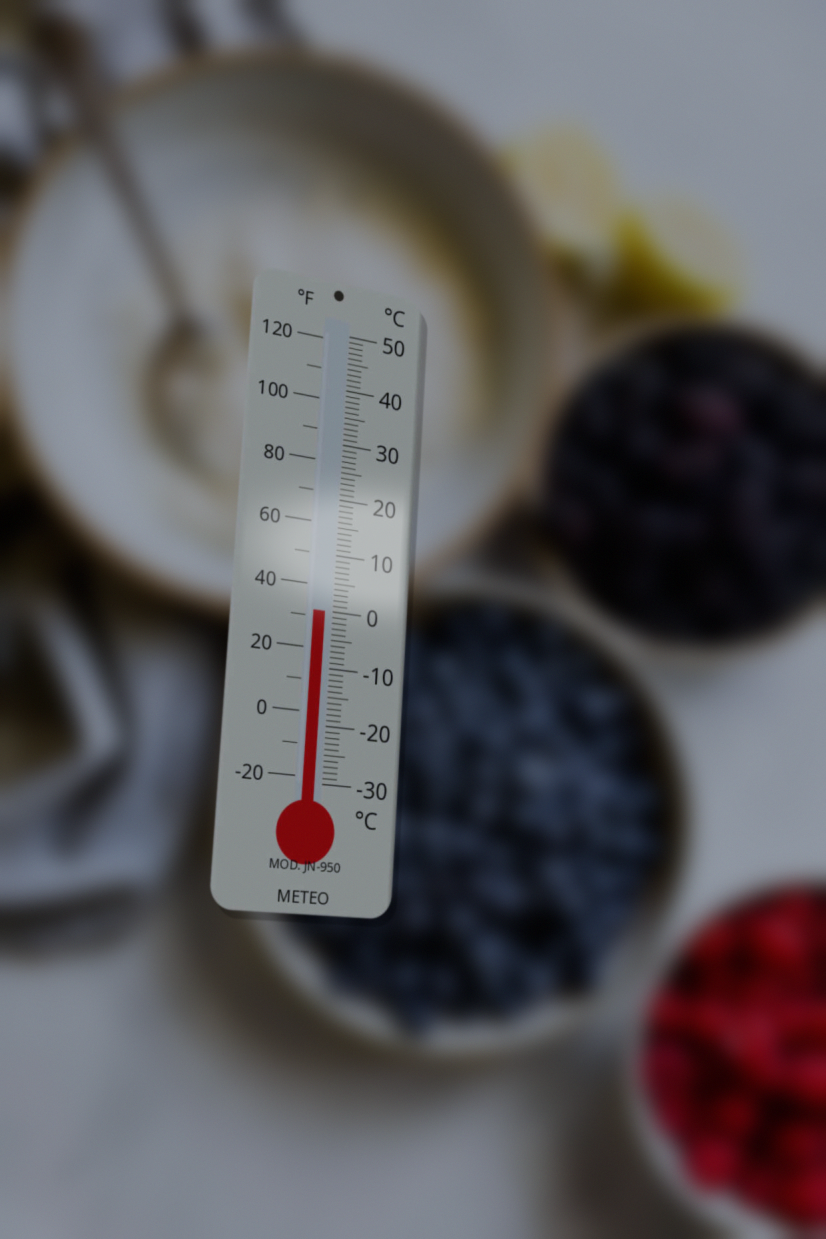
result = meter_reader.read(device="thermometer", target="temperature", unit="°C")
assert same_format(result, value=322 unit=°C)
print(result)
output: value=0 unit=°C
